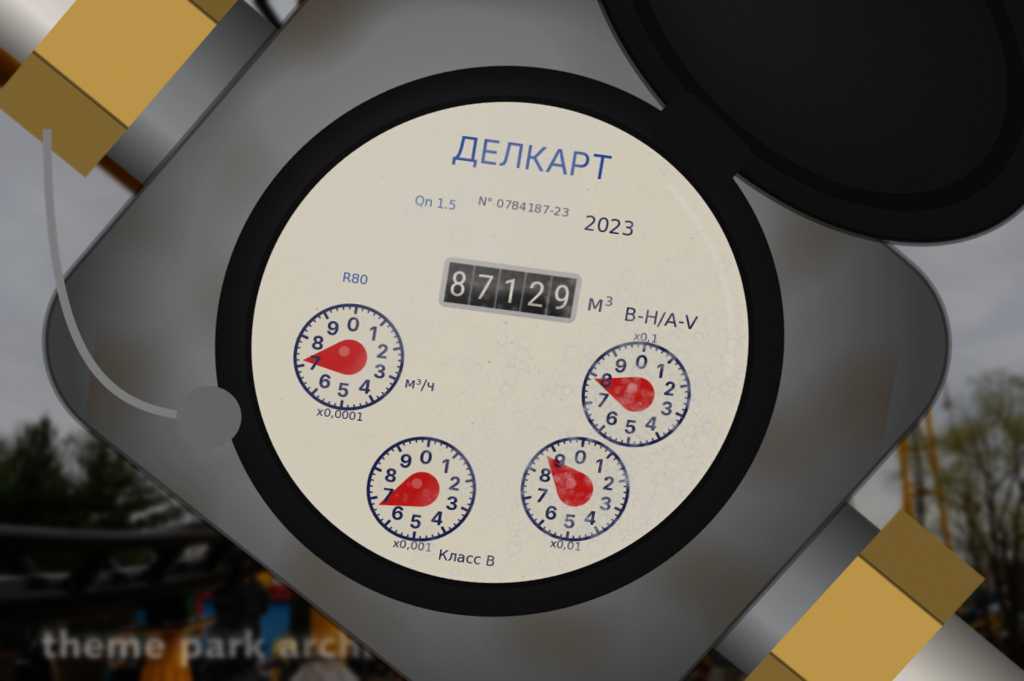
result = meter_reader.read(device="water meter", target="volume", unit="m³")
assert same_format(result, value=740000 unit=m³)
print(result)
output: value=87129.7867 unit=m³
